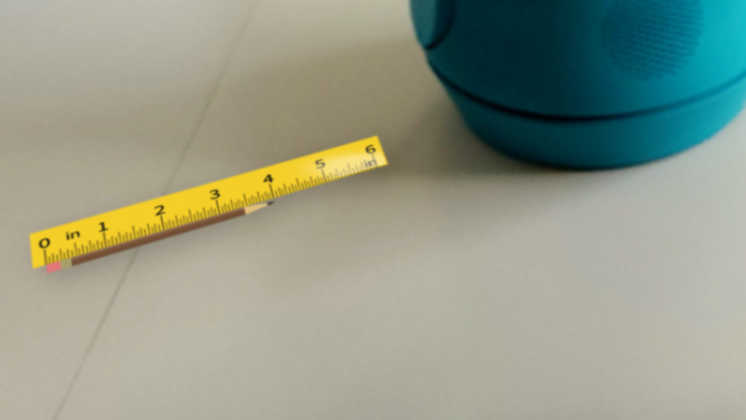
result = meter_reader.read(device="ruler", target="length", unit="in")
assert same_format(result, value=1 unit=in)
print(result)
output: value=4 unit=in
